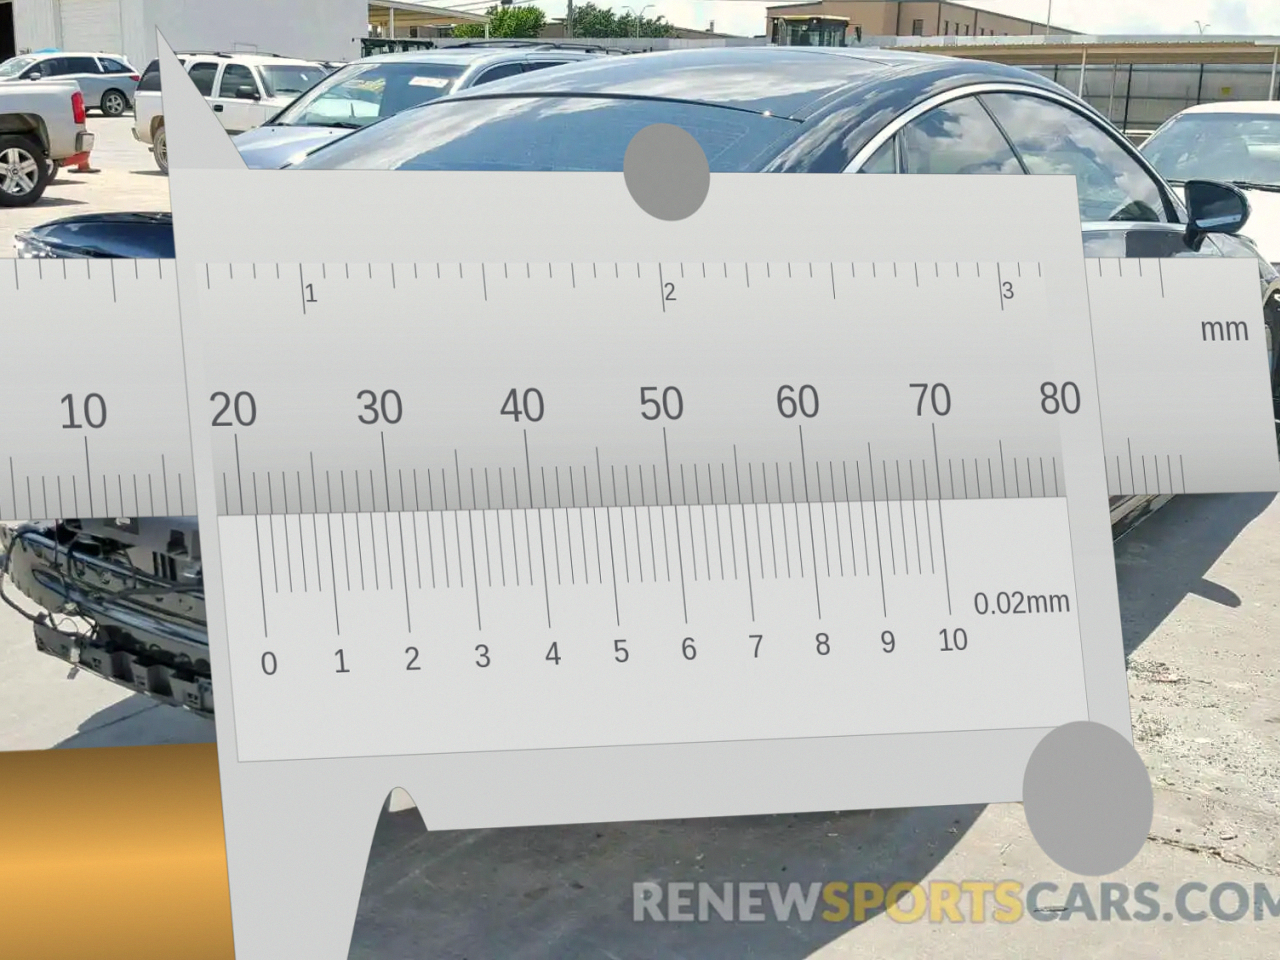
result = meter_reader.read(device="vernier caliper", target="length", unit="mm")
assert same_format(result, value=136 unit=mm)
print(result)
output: value=20.9 unit=mm
